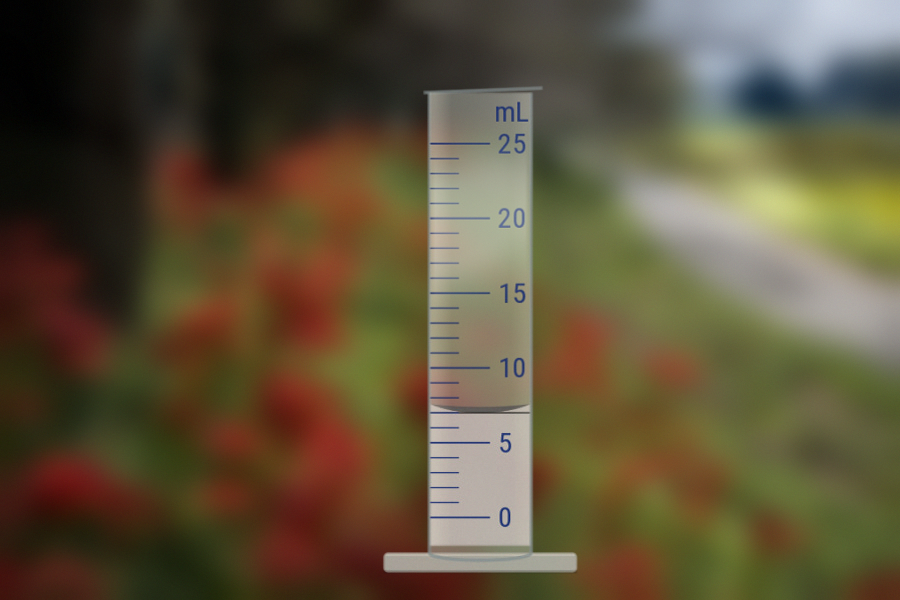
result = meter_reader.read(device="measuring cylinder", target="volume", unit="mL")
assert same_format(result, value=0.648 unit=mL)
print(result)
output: value=7 unit=mL
